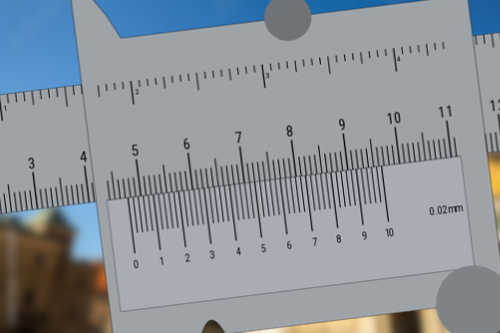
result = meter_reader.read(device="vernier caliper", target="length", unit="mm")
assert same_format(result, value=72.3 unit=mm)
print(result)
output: value=47.5 unit=mm
